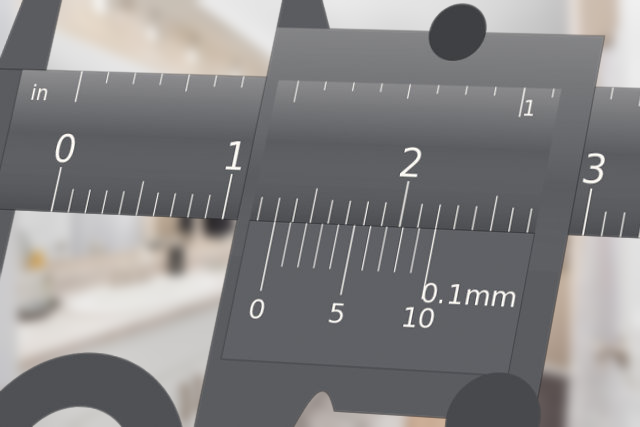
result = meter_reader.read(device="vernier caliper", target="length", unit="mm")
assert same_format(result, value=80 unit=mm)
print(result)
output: value=13.0 unit=mm
